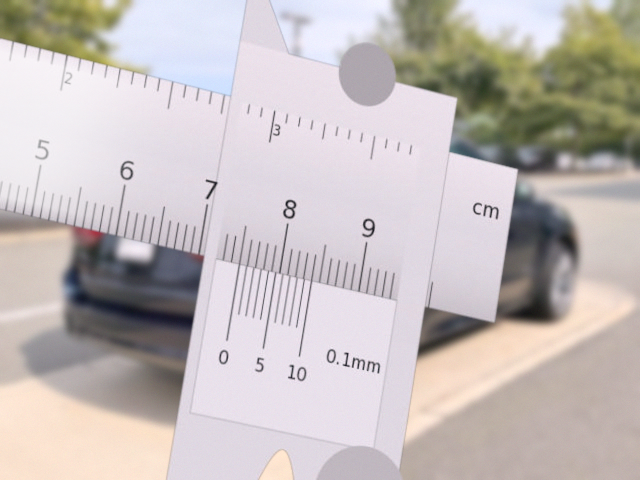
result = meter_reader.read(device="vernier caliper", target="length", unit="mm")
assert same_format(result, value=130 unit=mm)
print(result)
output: value=75.0 unit=mm
